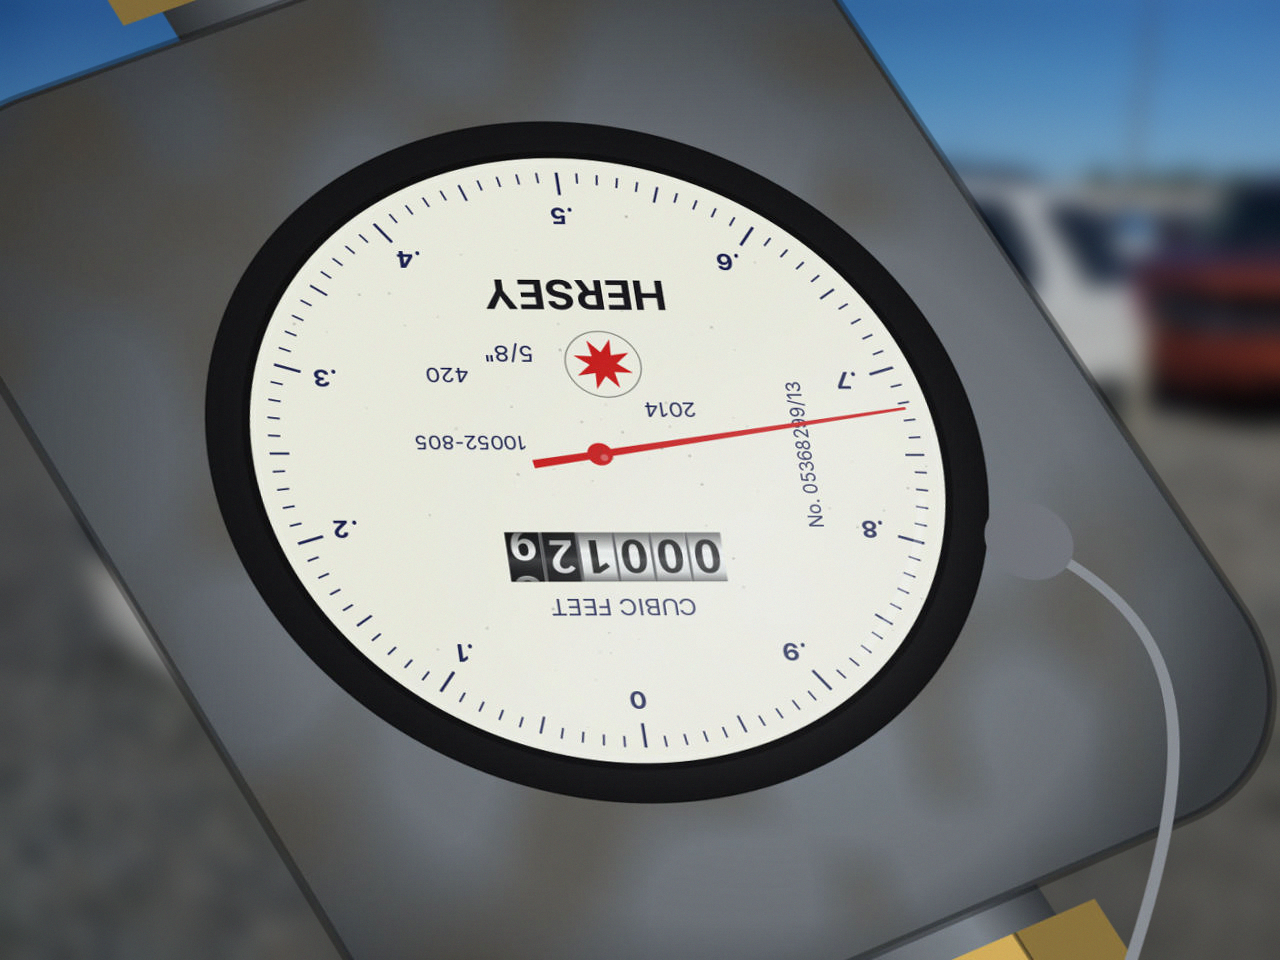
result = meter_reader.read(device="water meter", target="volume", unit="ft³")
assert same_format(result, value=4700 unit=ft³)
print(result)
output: value=128.72 unit=ft³
